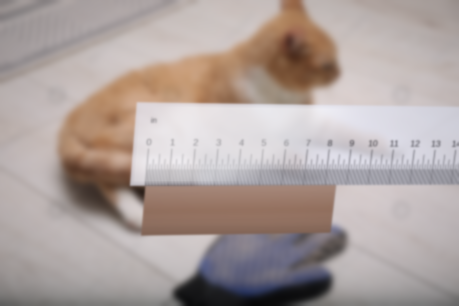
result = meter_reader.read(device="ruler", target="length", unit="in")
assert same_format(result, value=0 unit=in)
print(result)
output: value=8.5 unit=in
